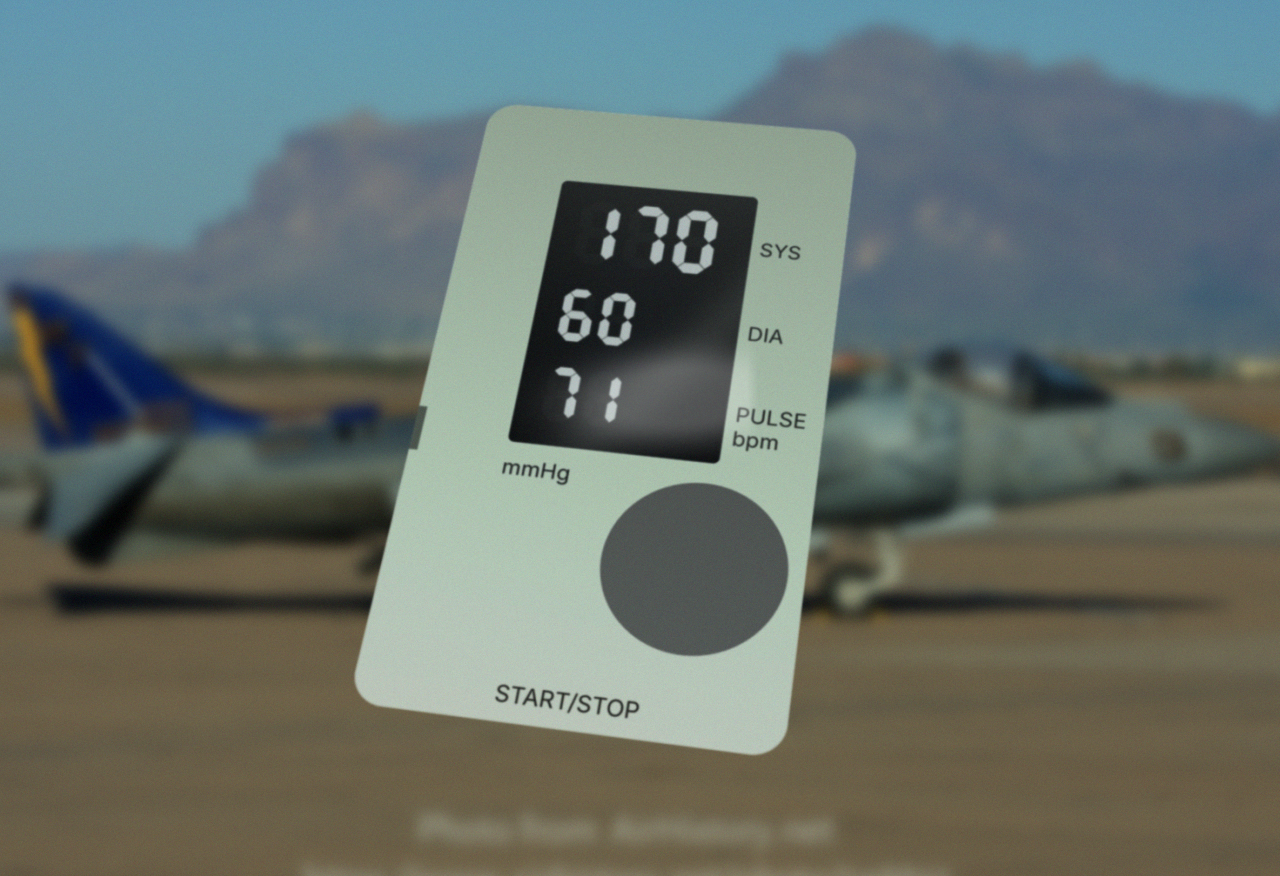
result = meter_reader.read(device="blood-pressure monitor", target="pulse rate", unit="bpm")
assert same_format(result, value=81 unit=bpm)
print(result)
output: value=71 unit=bpm
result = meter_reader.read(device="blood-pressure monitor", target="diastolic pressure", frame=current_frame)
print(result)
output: value=60 unit=mmHg
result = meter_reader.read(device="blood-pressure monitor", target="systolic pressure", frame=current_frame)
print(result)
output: value=170 unit=mmHg
